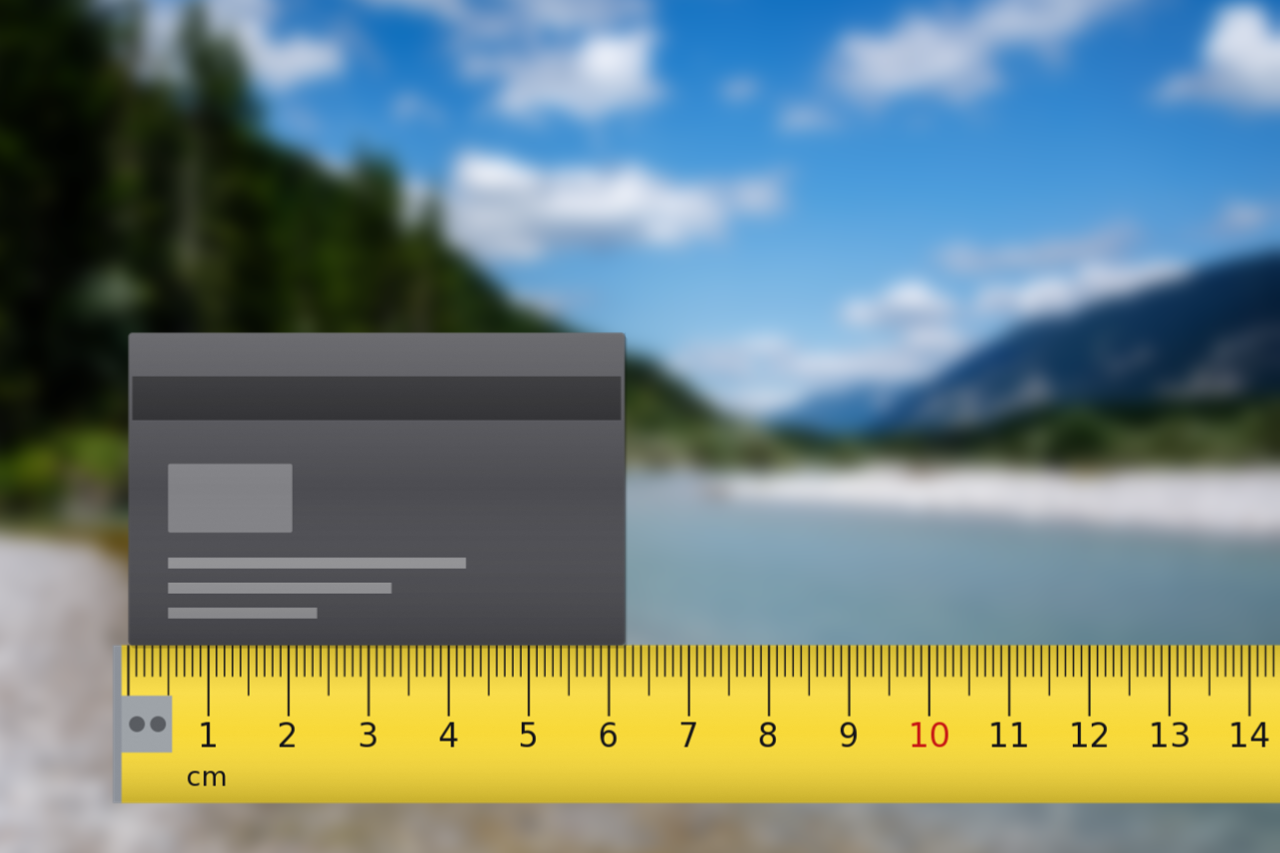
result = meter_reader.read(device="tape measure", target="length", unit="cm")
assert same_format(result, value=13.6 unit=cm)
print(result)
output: value=6.2 unit=cm
